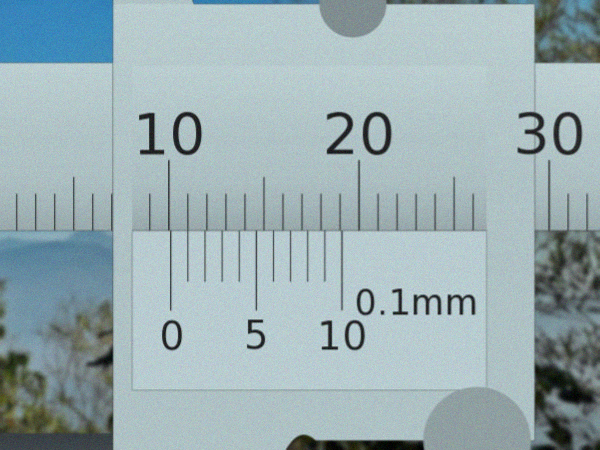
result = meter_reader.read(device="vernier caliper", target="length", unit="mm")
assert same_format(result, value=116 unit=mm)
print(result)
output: value=10.1 unit=mm
